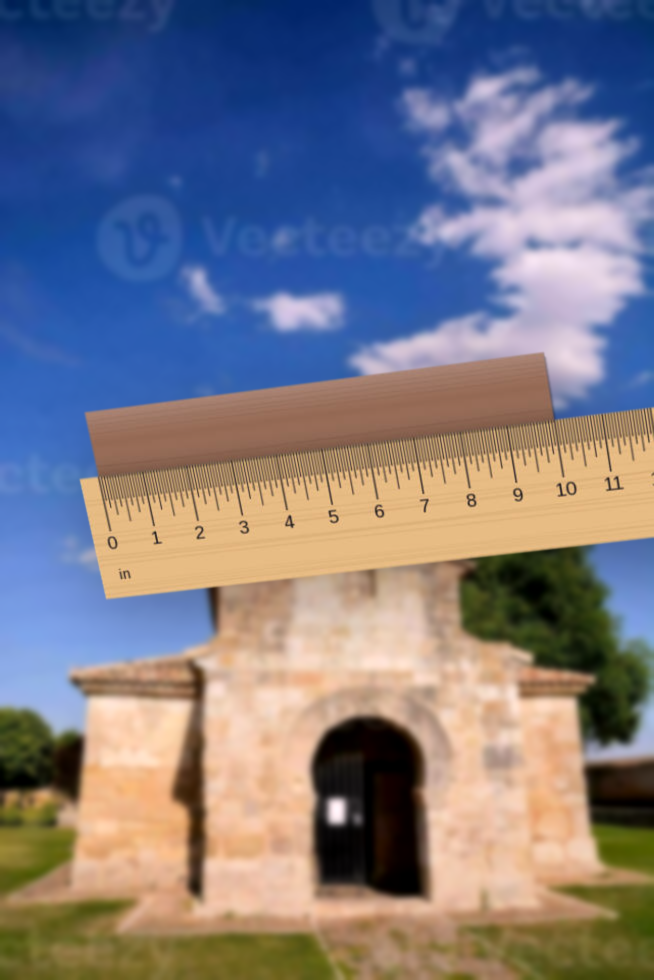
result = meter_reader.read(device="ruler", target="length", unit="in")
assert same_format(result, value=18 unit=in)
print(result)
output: value=10 unit=in
